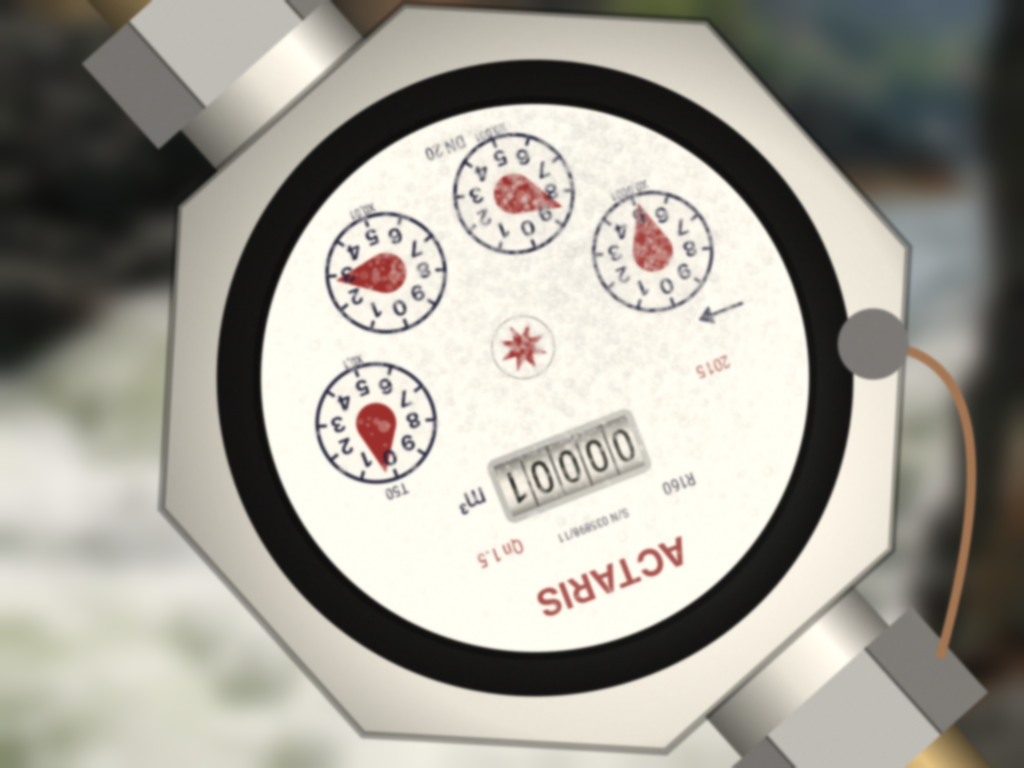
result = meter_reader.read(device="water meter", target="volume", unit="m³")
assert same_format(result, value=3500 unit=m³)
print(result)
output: value=1.0285 unit=m³
